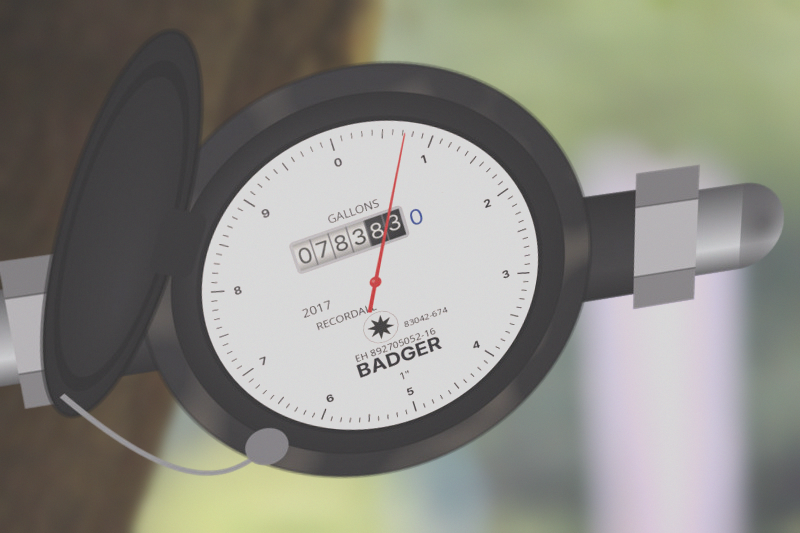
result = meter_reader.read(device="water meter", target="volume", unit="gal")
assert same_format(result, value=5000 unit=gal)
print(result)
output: value=783830.7 unit=gal
